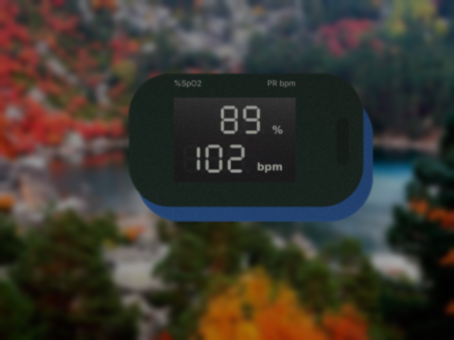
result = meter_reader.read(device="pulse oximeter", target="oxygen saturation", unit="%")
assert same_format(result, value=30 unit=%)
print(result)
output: value=89 unit=%
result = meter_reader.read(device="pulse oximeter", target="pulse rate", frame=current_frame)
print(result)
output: value=102 unit=bpm
